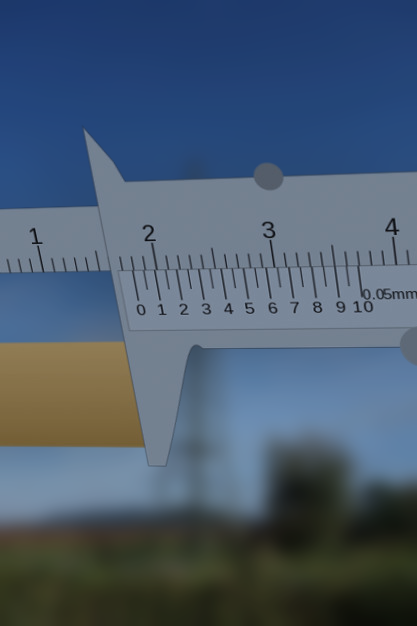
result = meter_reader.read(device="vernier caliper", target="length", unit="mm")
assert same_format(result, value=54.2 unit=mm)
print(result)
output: value=17.9 unit=mm
